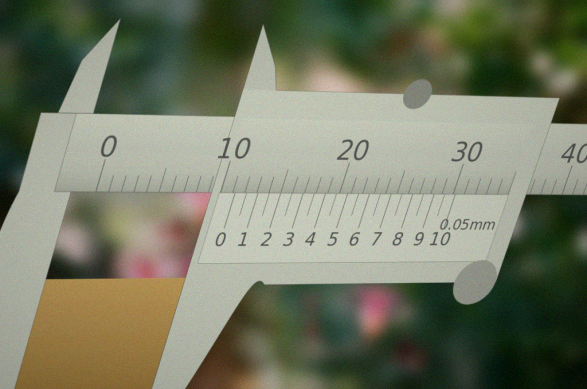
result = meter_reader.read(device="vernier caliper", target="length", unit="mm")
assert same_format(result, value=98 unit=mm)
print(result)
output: value=11.2 unit=mm
